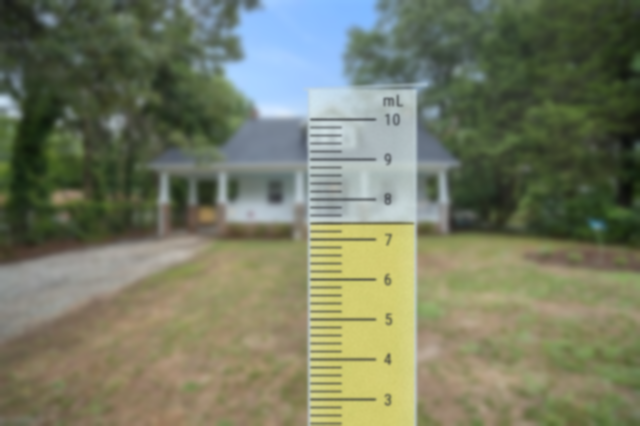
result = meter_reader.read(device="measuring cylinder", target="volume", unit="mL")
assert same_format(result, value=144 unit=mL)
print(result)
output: value=7.4 unit=mL
